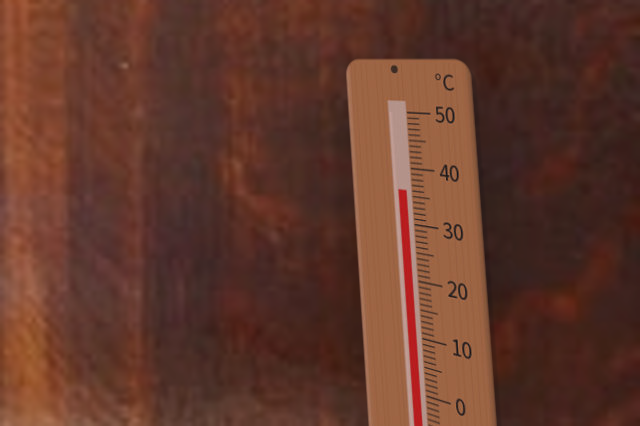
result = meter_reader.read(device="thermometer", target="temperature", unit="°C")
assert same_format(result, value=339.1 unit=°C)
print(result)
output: value=36 unit=°C
